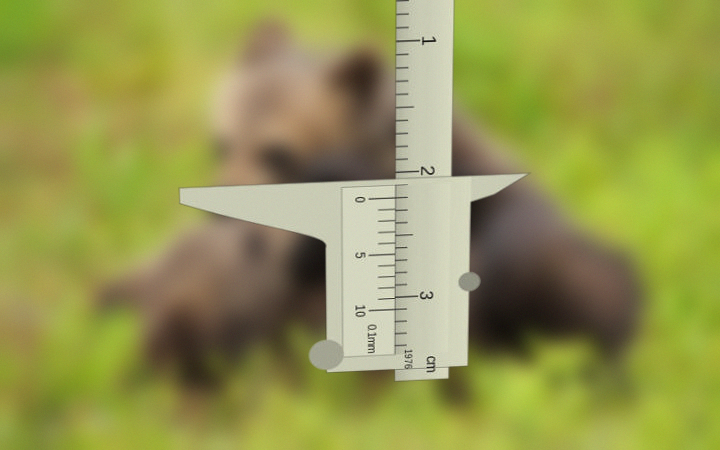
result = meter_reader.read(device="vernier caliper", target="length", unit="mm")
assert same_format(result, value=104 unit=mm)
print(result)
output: value=22.0 unit=mm
